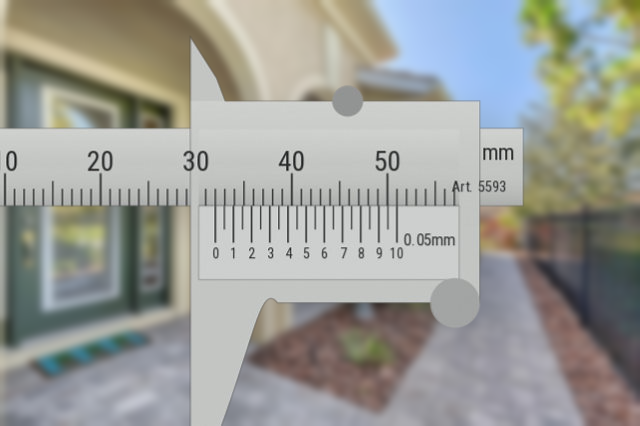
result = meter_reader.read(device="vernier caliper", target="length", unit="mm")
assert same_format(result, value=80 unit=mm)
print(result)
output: value=32.0 unit=mm
